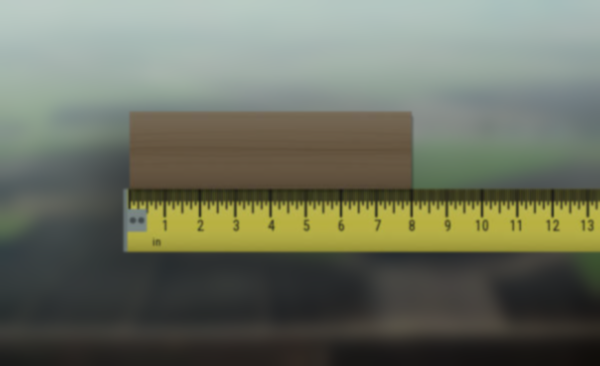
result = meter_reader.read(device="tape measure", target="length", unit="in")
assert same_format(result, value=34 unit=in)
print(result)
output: value=8 unit=in
